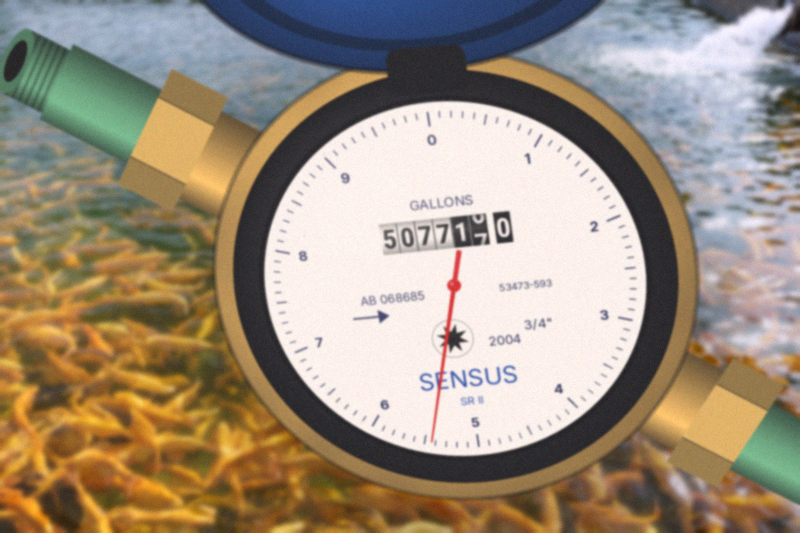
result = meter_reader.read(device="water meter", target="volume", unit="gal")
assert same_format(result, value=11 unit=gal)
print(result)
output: value=5077165.4 unit=gal
